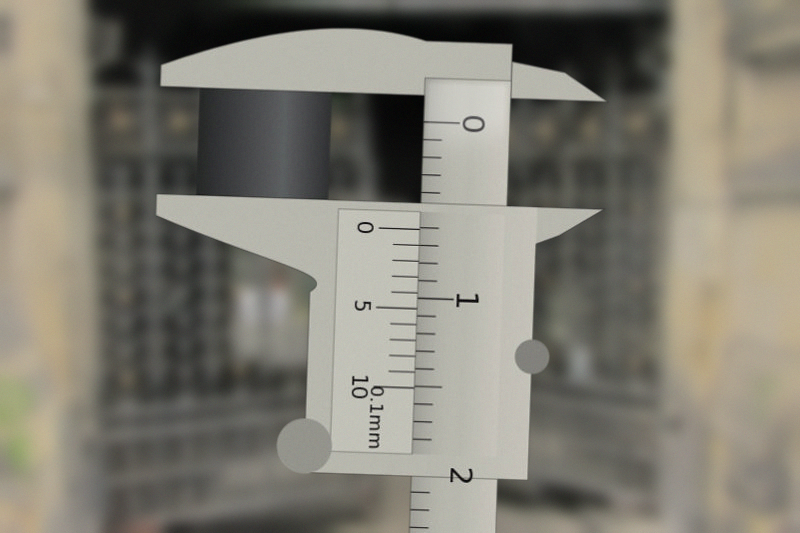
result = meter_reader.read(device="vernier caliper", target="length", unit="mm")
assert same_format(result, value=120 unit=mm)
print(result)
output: value=6.1 unit=mm
